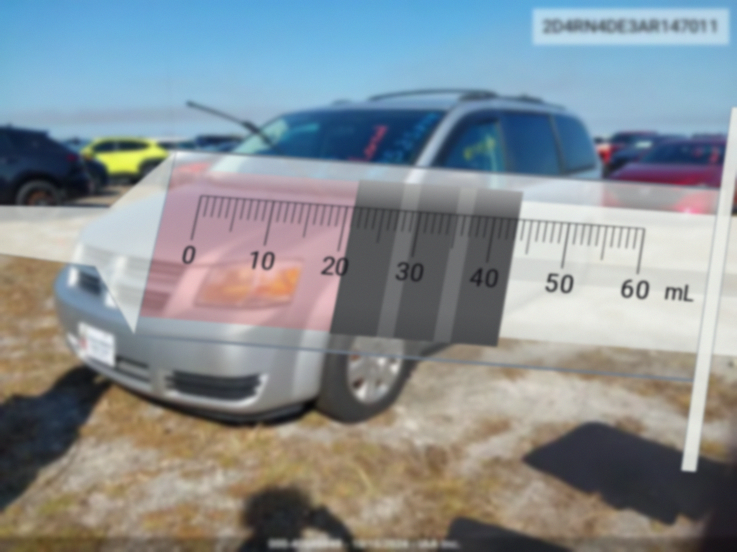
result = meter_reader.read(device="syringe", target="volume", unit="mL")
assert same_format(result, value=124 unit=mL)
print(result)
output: value=21 unit=mL
